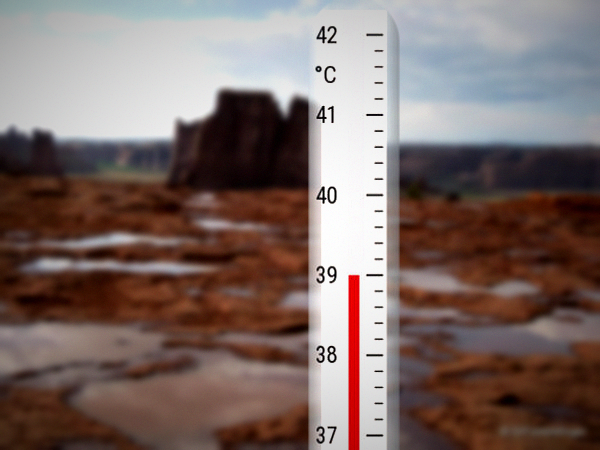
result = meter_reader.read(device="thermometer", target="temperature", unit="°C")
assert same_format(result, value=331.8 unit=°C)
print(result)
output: value=39 unit=°C
